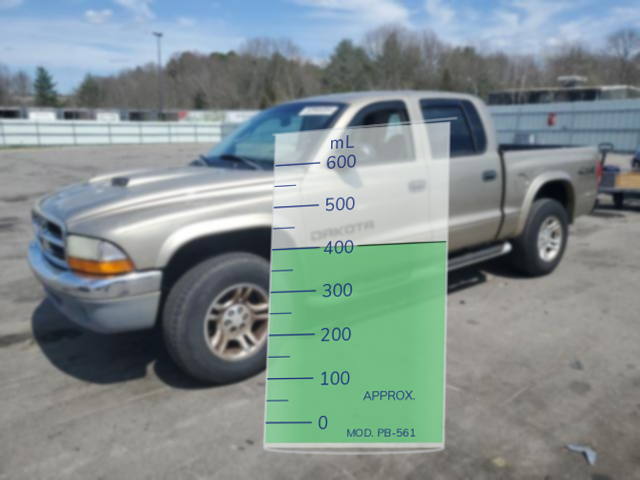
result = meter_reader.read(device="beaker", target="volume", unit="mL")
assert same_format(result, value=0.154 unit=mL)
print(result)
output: value=400 unit=mL
